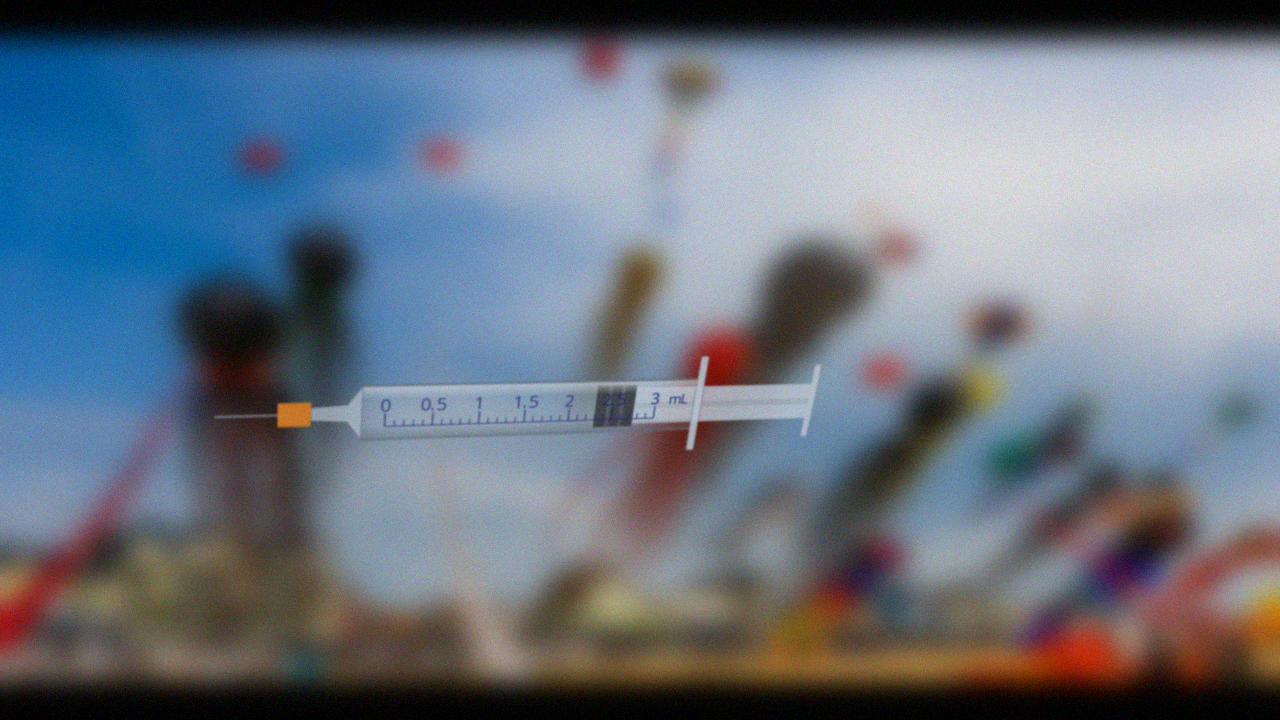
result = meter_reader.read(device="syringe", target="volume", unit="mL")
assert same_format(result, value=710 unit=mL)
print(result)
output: value=2.3 unit=mL
